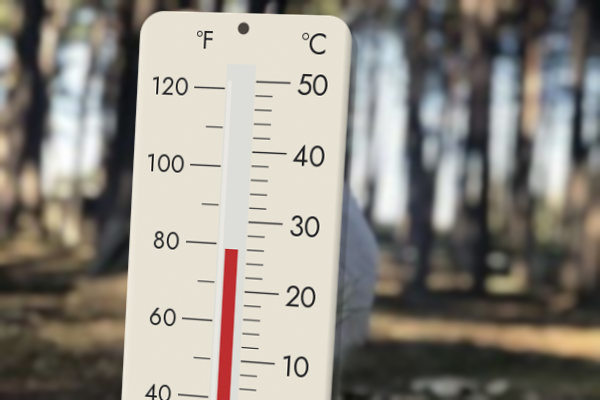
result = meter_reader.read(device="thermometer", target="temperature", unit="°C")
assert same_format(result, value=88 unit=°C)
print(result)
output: value=26 unit=°C
